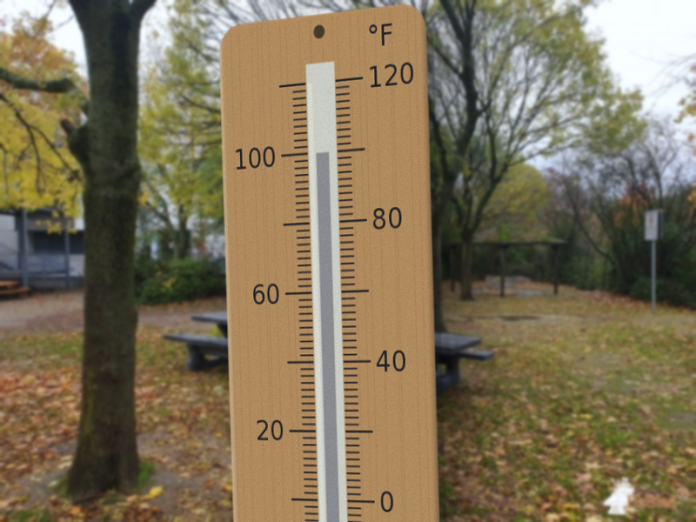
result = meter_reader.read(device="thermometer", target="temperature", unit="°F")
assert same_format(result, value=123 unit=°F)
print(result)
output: value=100 unit=°F
